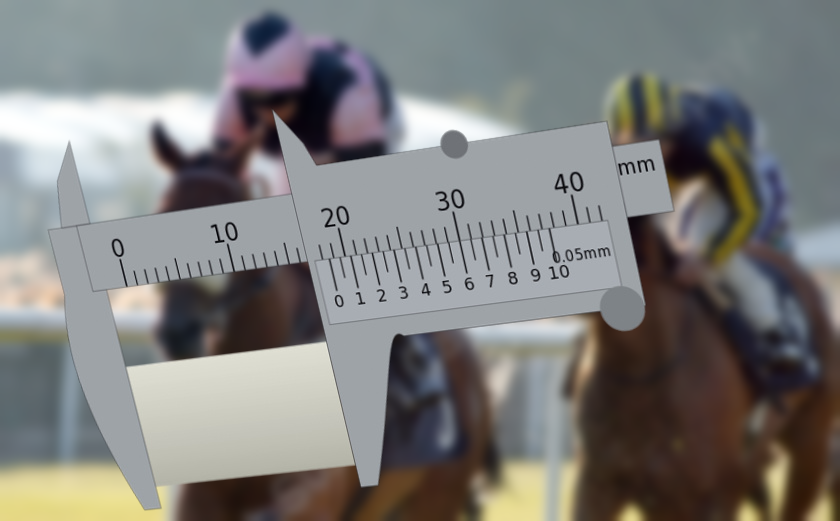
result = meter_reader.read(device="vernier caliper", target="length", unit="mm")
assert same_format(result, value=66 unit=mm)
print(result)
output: value=18.6 unit=mm
